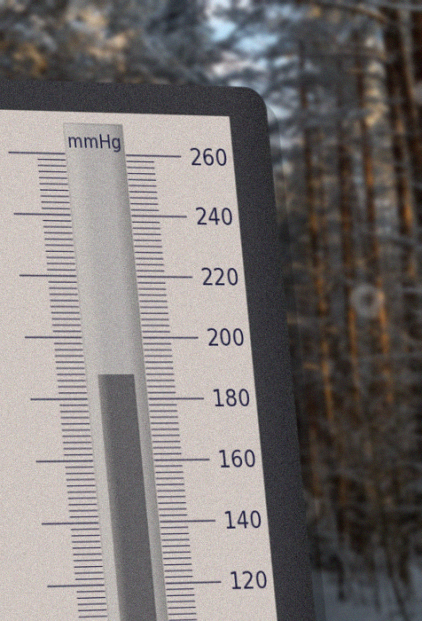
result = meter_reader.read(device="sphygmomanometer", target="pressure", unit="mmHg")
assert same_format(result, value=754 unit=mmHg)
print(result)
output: value=188 unit=mmHg
